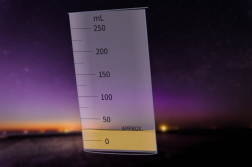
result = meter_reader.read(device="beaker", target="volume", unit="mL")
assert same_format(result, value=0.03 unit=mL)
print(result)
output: value=25 unit=mL
